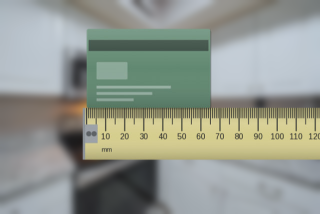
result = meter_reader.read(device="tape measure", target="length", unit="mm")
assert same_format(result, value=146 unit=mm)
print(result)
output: value=65 unit=mm
